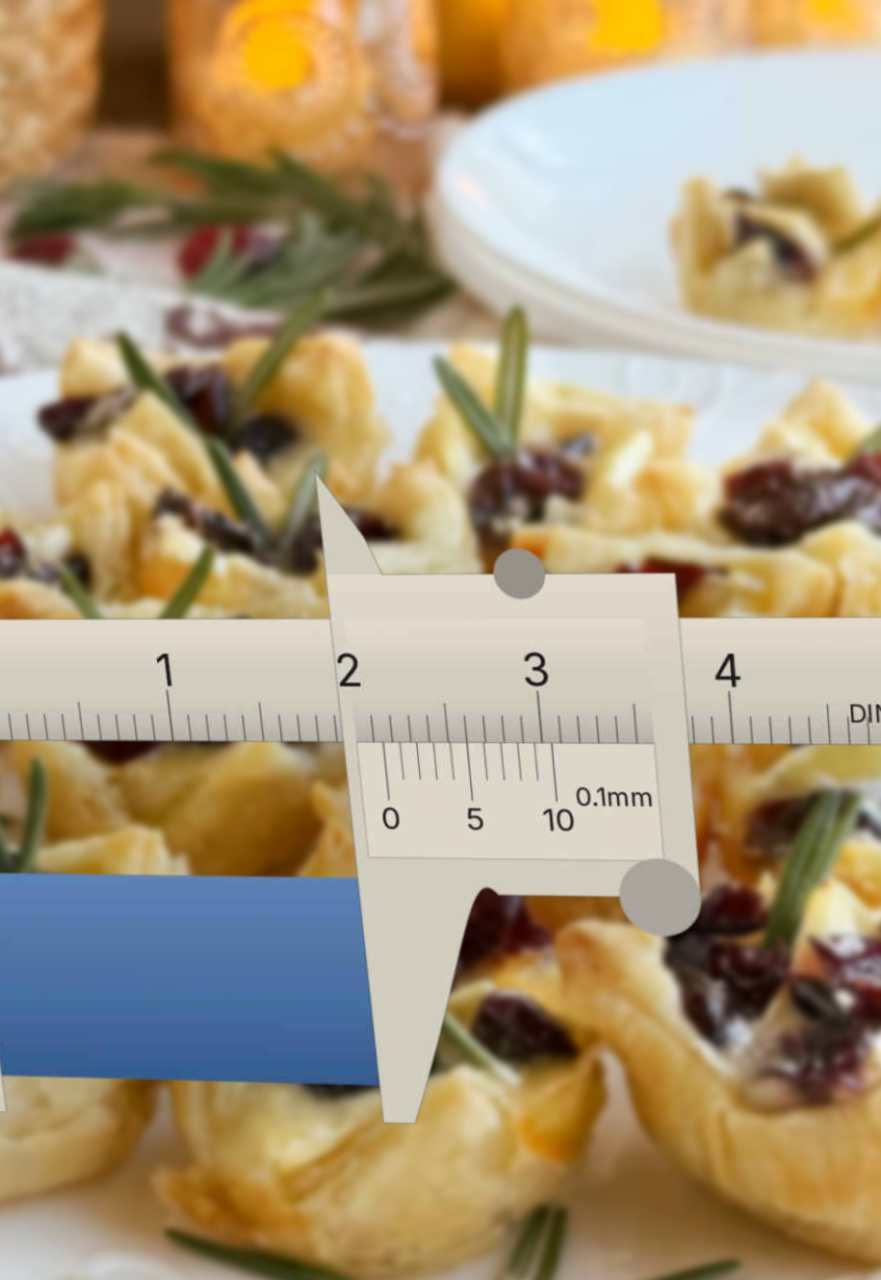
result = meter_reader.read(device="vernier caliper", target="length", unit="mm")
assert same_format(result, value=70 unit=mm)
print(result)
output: value=21.5 unit=mm
